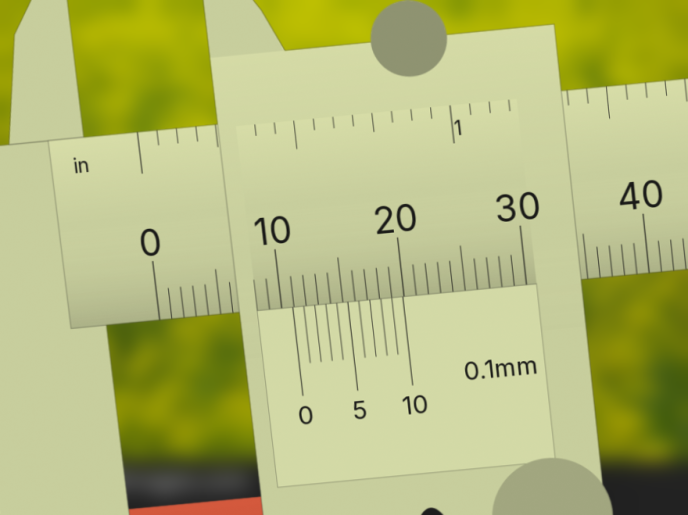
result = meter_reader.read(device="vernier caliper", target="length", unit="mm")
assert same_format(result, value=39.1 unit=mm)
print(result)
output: value=10.9 unit=mm
